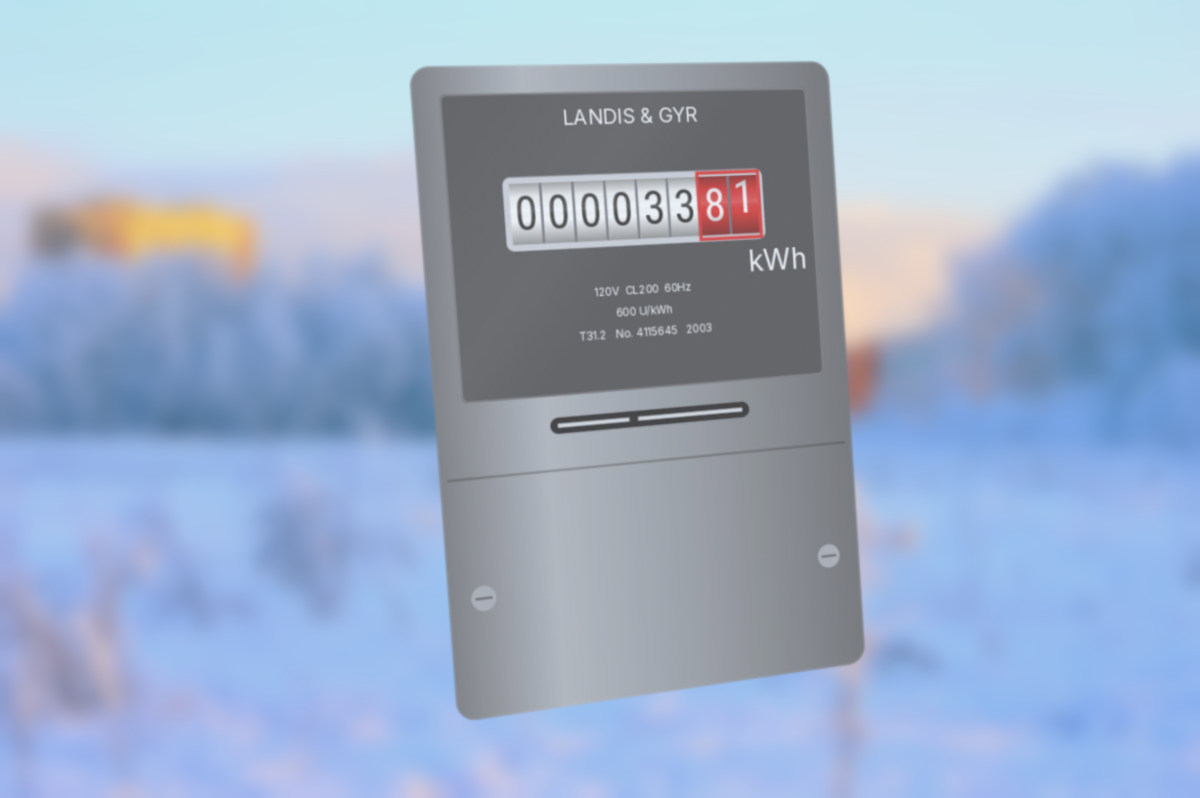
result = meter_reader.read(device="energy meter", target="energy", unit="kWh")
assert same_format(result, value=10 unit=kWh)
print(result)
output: value=33.81 unit=kWh
